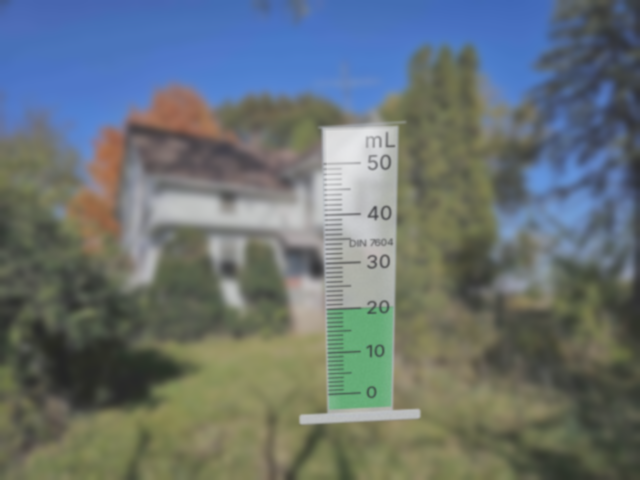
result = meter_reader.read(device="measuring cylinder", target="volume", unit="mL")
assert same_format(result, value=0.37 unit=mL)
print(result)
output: value=20 unit=mL
